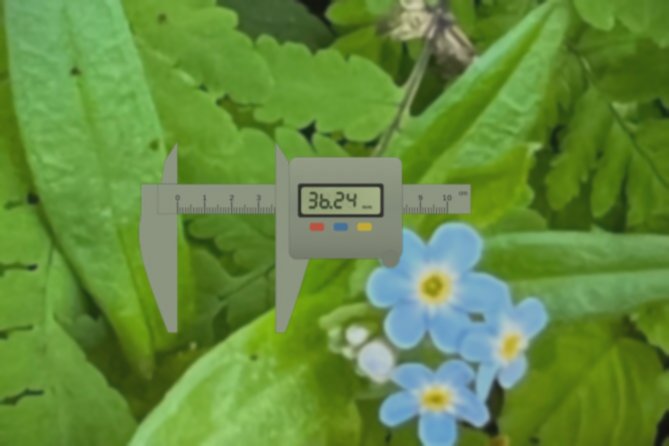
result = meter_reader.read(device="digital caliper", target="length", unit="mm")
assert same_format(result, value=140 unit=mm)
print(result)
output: value=36.24 unit=mm
